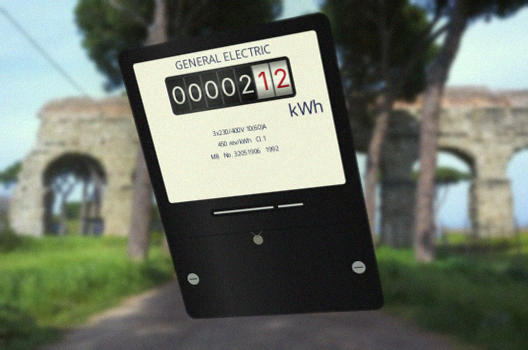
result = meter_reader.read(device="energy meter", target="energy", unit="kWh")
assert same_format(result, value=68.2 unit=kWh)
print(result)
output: value=2.12 unit=kWh
